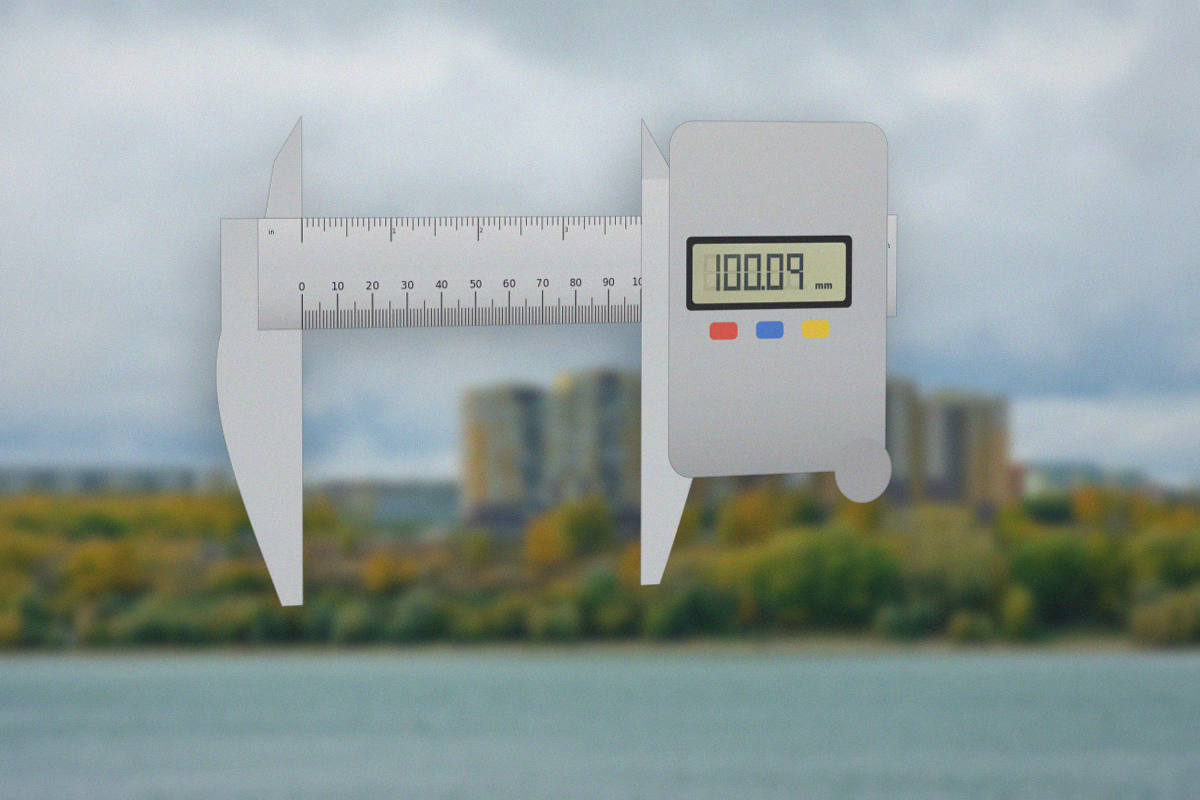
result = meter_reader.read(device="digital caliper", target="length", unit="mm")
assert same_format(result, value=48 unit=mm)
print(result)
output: value=100.09 unit=mm
